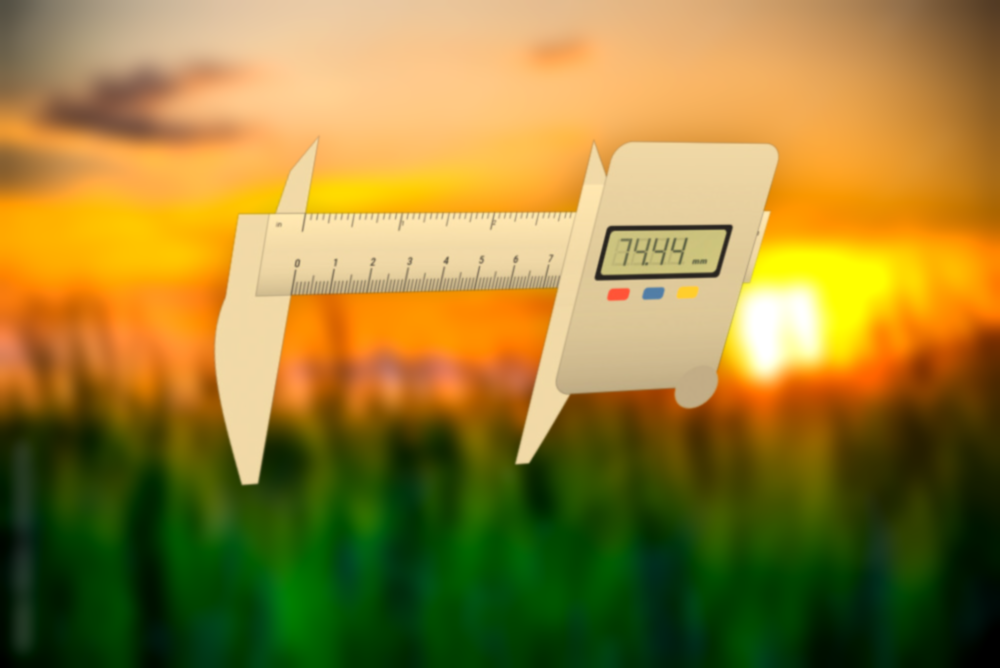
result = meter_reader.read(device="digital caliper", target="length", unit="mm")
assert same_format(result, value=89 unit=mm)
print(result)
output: value=74.44 unit=mm
